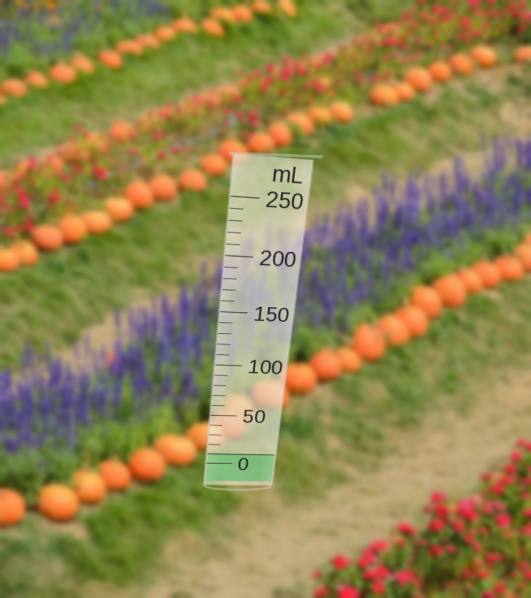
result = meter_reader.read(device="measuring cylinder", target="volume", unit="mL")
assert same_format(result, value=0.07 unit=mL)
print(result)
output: value=10 unit=mL
